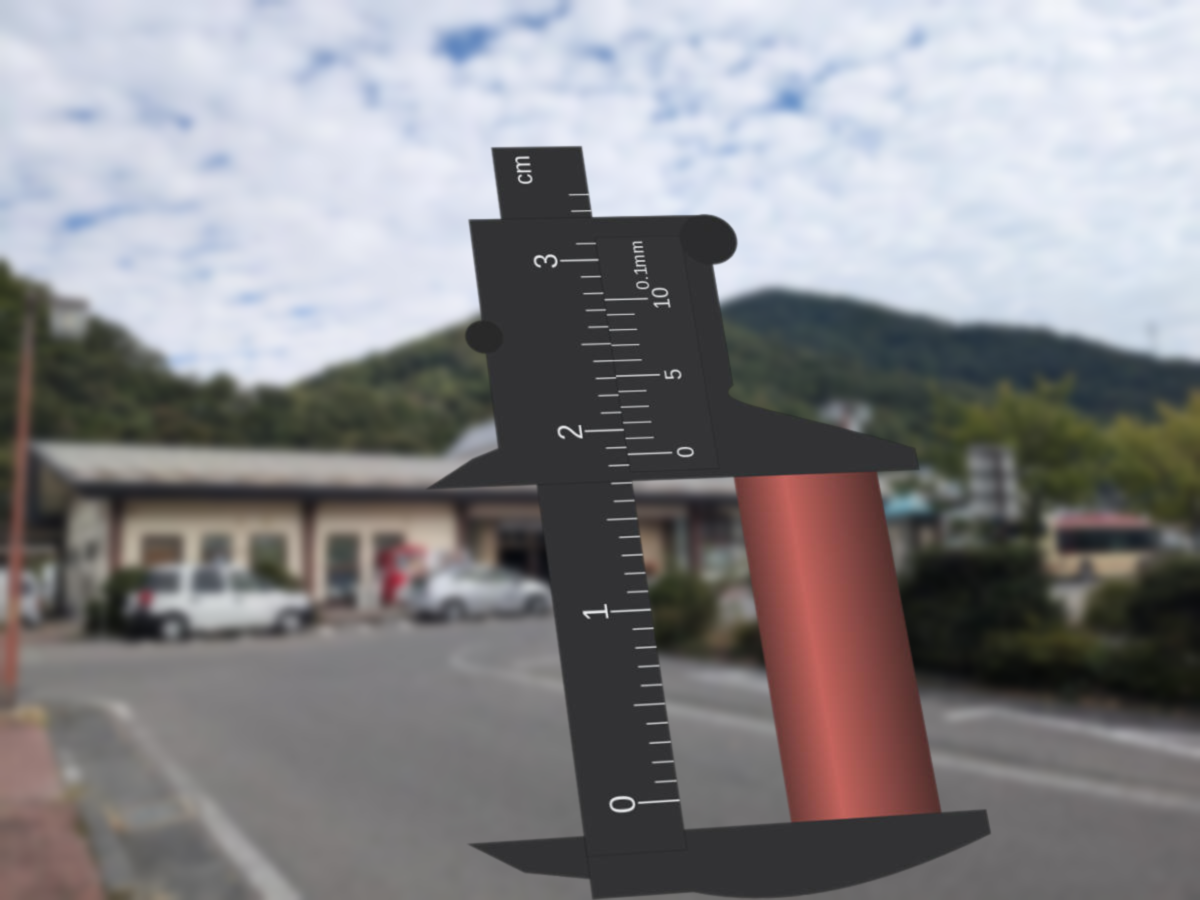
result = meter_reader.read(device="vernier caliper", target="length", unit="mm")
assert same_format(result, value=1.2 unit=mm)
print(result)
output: value=18.6 unit=mm
